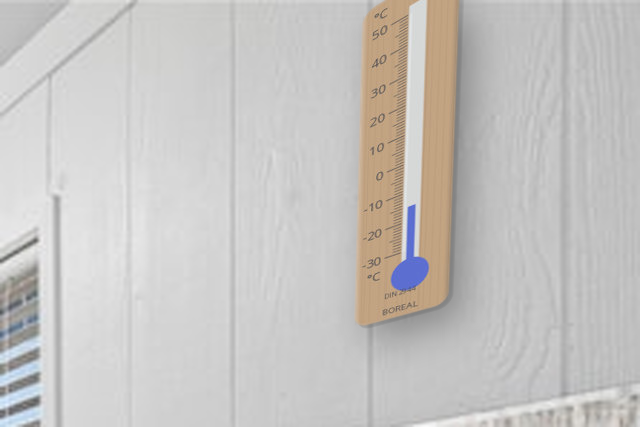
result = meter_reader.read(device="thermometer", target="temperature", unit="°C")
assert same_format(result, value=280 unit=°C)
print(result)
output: value=-15 unit=°C
